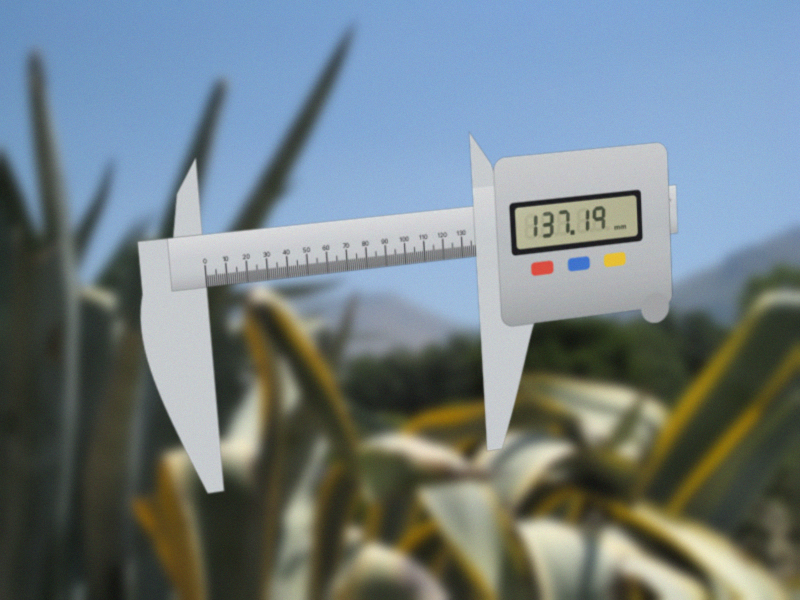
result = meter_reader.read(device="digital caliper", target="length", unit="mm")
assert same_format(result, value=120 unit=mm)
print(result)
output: value=137.19 unit=mm
